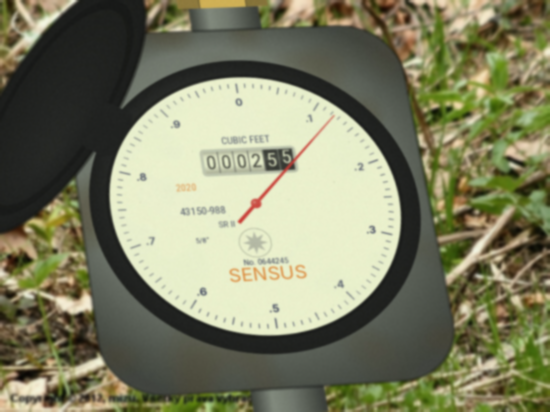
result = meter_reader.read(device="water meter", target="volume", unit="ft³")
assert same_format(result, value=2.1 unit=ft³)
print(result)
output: value=255.12 unit=ft³
